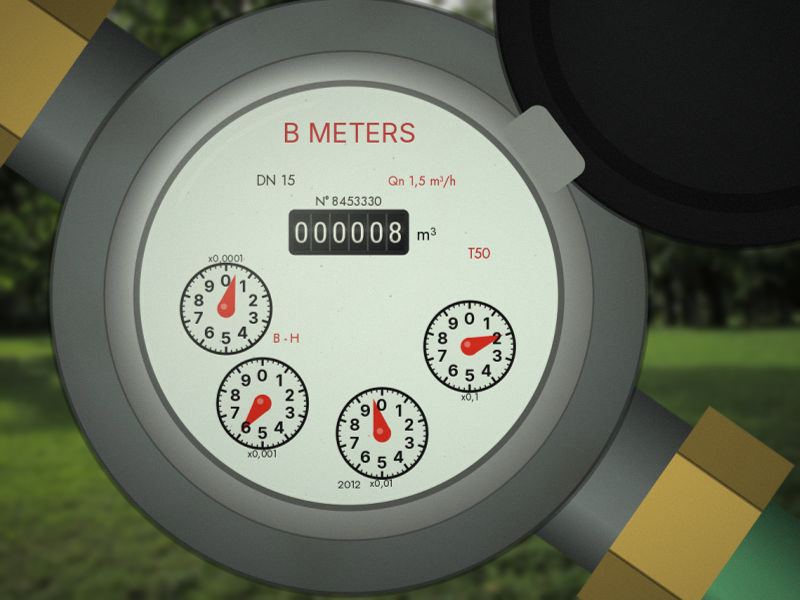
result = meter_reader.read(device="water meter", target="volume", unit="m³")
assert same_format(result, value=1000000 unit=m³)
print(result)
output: value=8.1960 unit=m³
